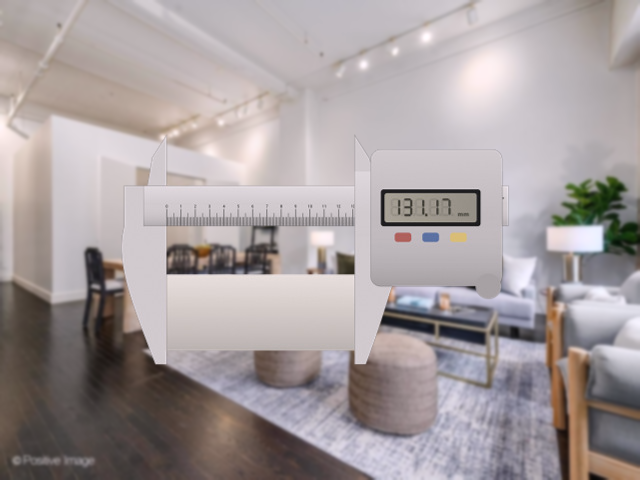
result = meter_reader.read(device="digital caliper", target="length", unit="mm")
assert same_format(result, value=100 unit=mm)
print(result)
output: value=131.17 unit=mm
